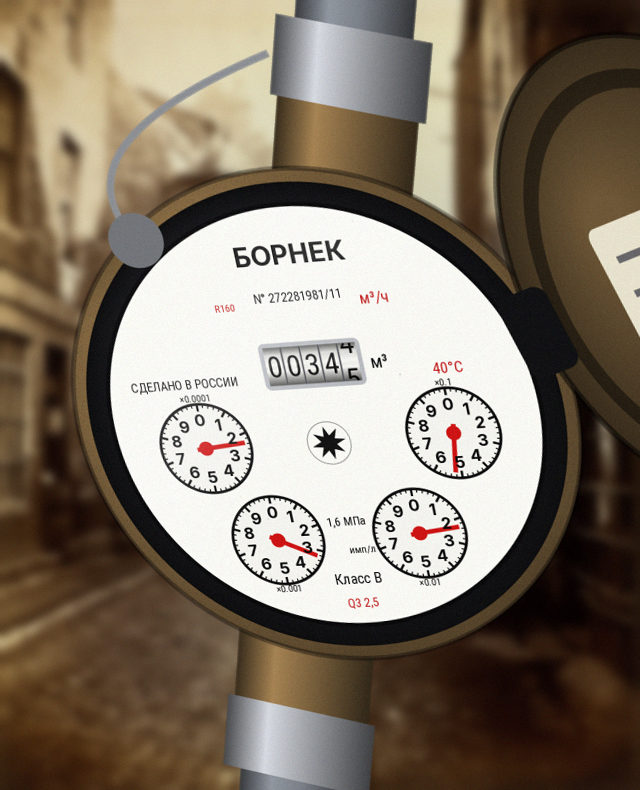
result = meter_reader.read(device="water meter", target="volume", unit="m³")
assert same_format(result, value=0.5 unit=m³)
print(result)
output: value=344.5232 unit=m³
